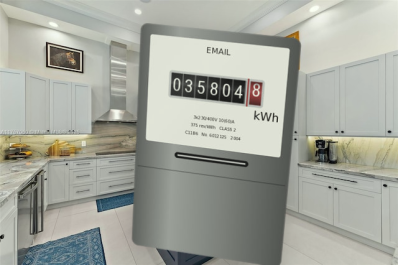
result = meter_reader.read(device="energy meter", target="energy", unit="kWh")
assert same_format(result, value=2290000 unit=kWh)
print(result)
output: value=35804.8 unit=kWh
